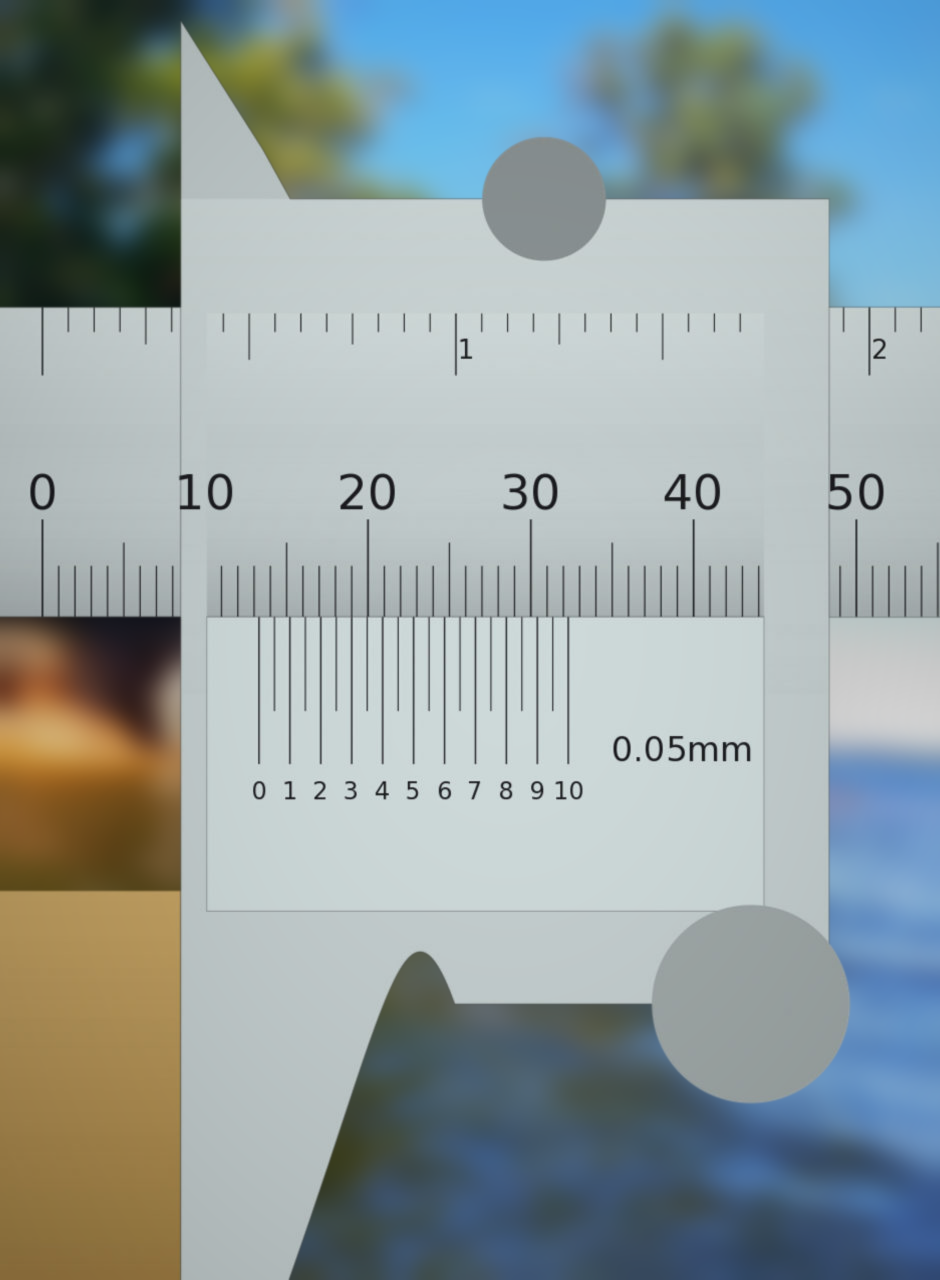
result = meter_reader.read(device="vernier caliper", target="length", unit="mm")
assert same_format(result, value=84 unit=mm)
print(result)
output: value=13.3 unit=mm
